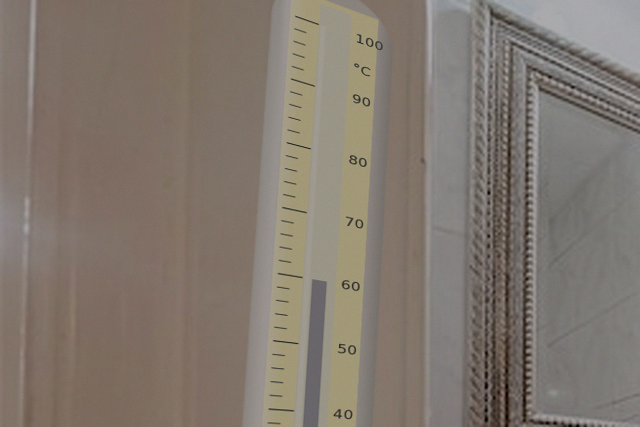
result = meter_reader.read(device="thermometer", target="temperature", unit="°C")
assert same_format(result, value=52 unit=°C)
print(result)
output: value=60 unit=°C
